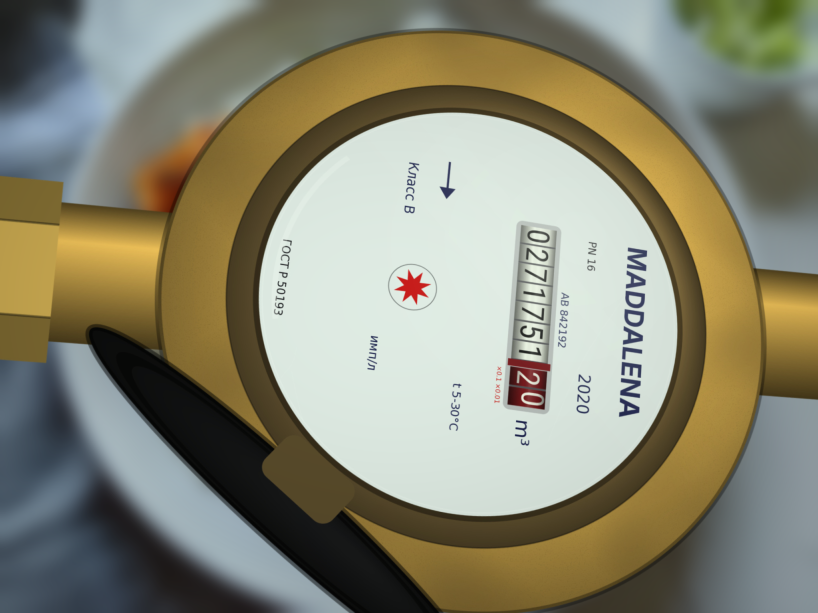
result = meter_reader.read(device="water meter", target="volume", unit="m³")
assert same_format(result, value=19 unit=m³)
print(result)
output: value=271751.20 unit=m³
